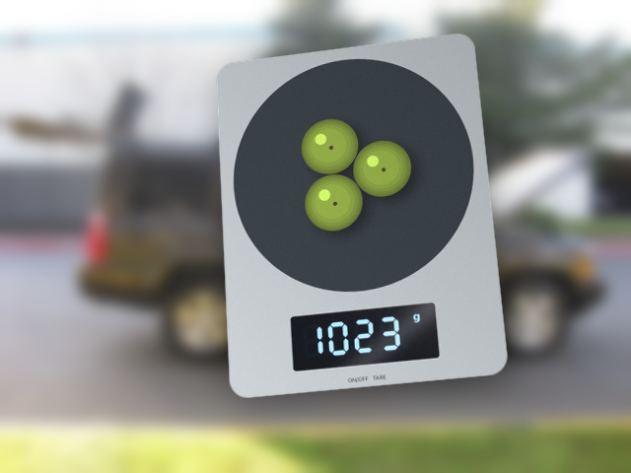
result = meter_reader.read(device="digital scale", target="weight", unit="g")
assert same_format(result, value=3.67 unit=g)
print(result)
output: value=1023 unit=g
